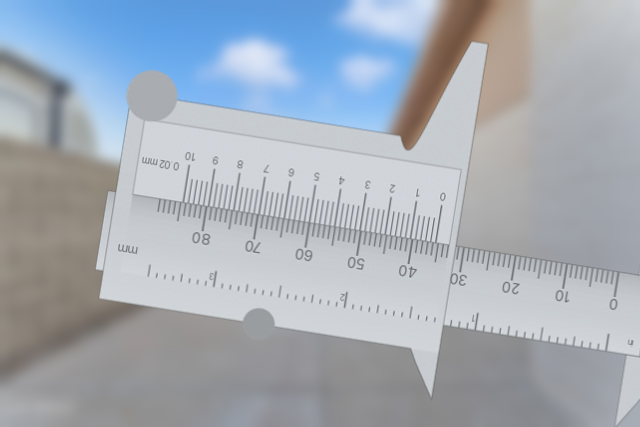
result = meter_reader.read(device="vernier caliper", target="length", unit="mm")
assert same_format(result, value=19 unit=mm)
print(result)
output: value=35.5 unit=mm
